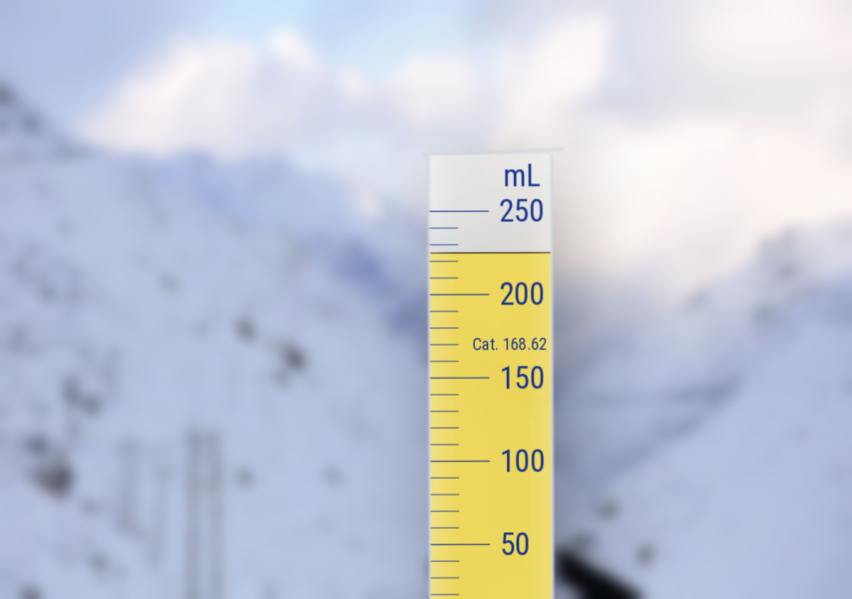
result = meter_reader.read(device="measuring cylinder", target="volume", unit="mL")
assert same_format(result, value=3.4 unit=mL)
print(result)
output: value=225 unit=mL
